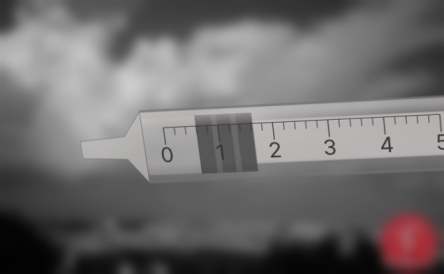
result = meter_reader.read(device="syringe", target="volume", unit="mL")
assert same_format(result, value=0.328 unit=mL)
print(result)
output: value=0.6 unit=mL
